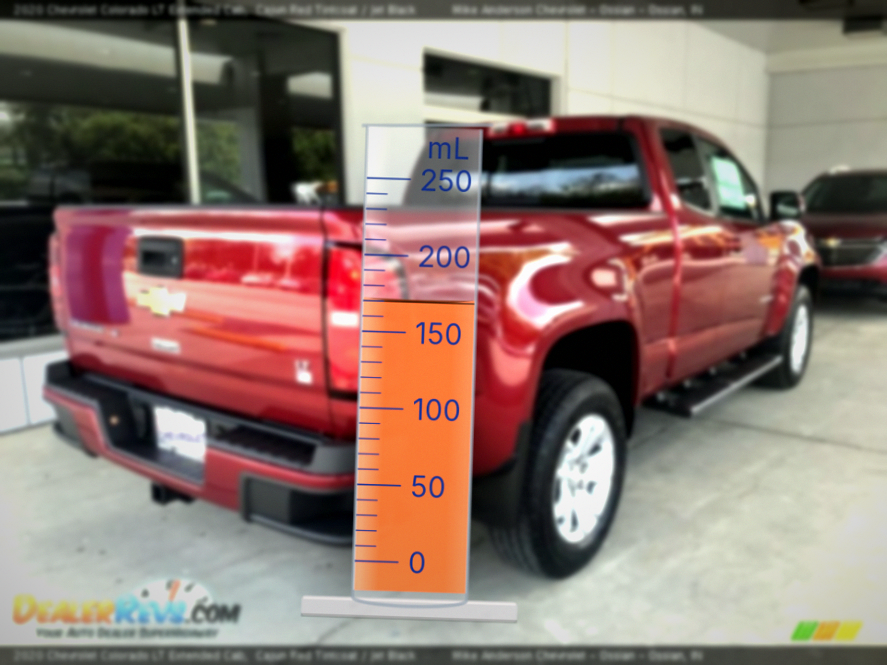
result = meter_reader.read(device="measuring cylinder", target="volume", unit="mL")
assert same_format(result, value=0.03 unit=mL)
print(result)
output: value=170 unit=mL
